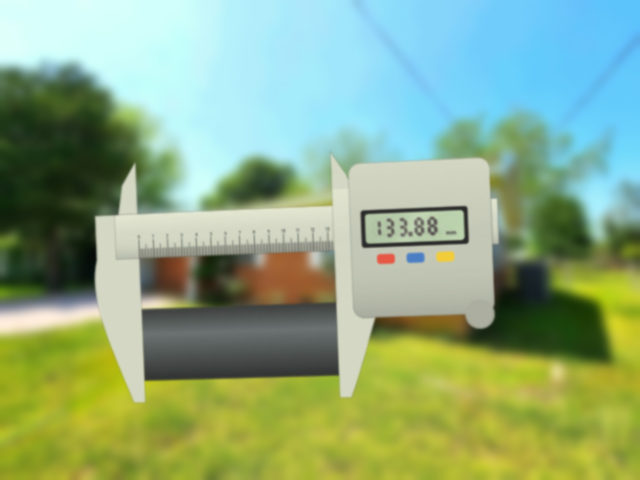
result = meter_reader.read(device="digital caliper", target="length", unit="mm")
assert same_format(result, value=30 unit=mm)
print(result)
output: value=133.88 unit=mm
